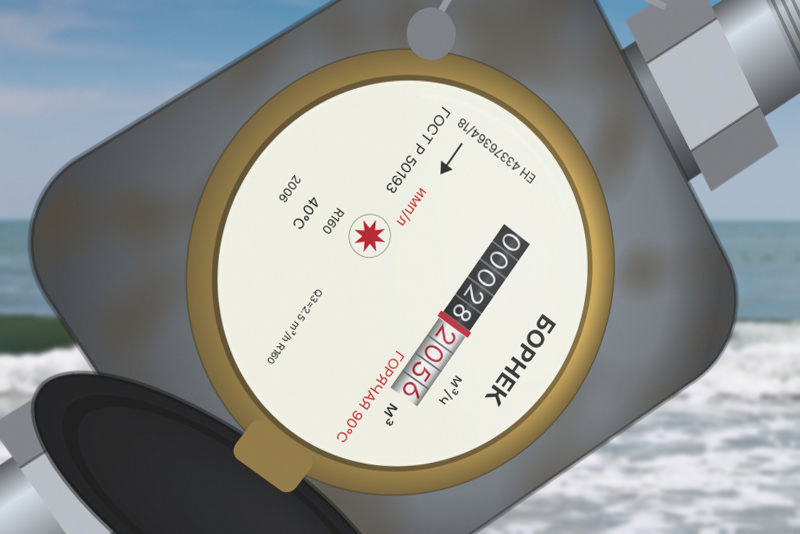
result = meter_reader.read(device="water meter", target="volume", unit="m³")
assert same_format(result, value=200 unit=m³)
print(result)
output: value=28.2056 unit=m³
